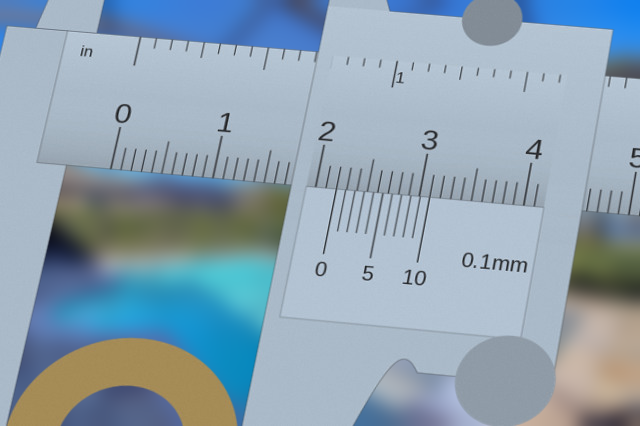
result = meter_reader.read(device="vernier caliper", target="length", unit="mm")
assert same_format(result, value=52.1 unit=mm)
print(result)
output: value=22.0 unit=mm
